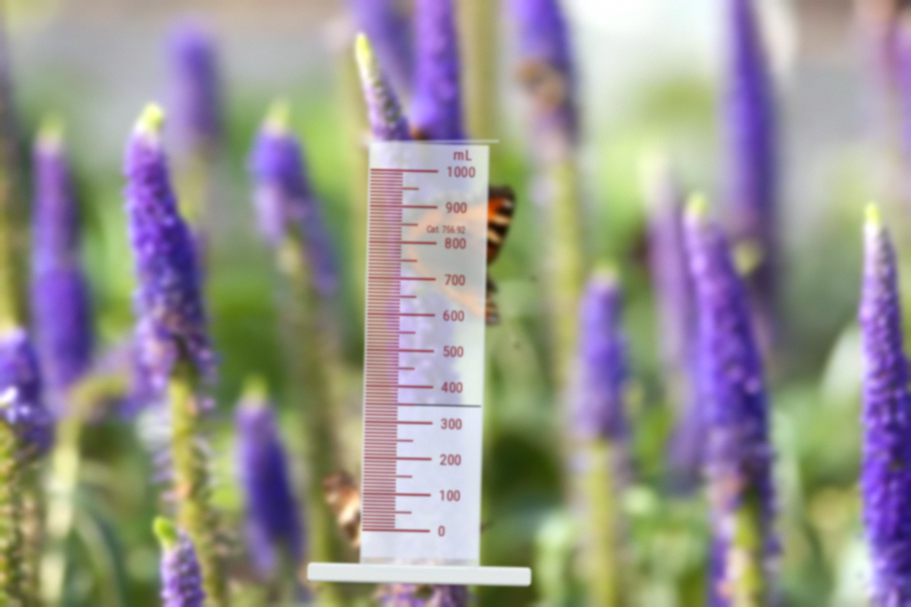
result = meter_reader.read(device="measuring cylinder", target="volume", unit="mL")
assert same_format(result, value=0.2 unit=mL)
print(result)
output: value=350 unit=mL
